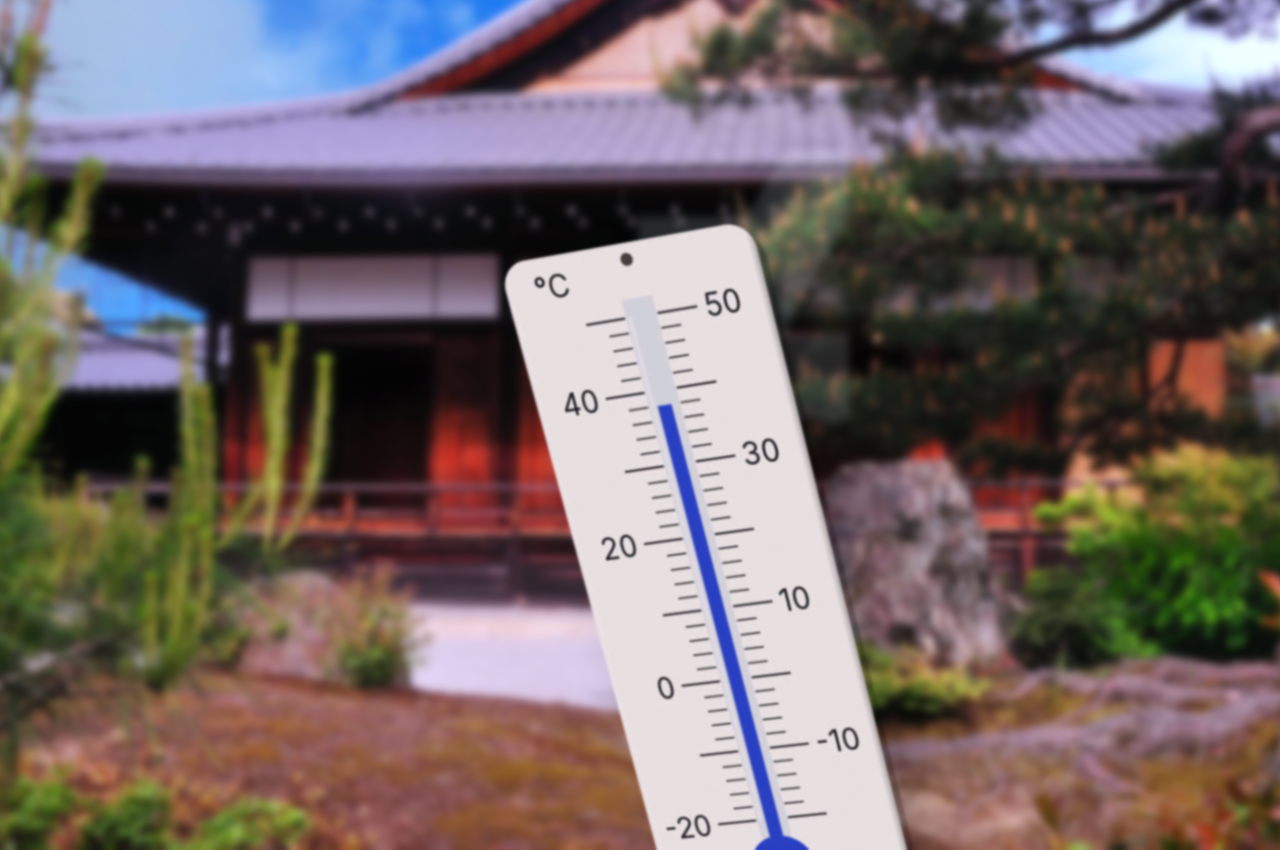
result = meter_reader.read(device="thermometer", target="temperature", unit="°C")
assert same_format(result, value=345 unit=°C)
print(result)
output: value=38 unit=°C
